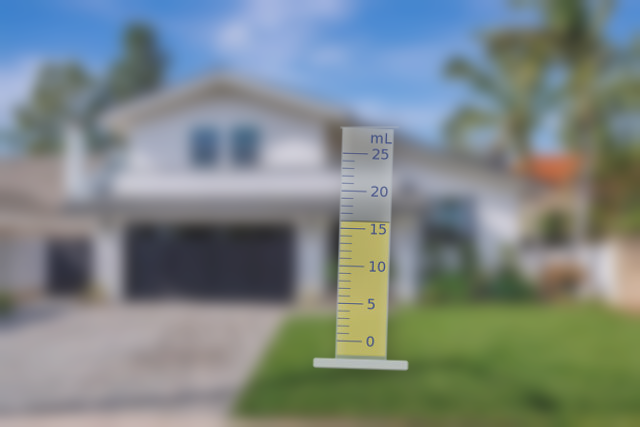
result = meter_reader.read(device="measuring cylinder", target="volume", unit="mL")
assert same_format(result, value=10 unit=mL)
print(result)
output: value=16 unit=mL
